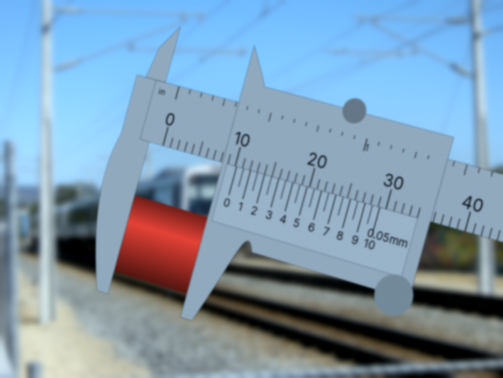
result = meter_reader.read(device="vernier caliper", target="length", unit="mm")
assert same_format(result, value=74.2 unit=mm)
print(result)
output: value=10.2 unit=mm
